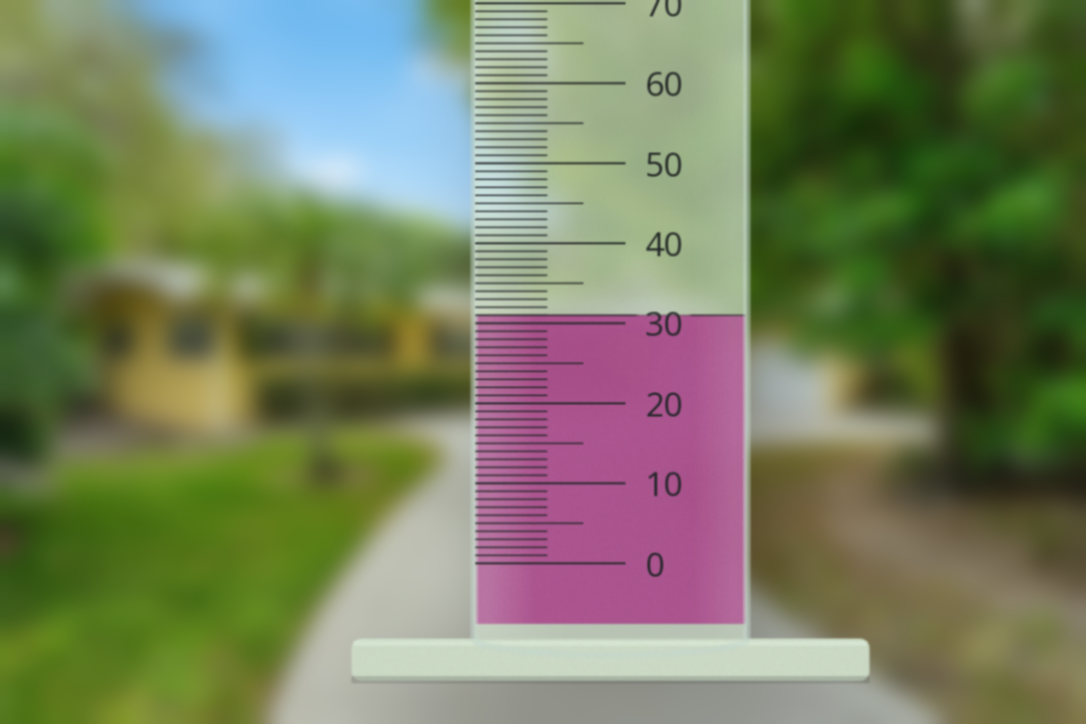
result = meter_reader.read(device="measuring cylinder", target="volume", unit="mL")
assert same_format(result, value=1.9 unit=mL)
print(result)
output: value=31 unit=mL
